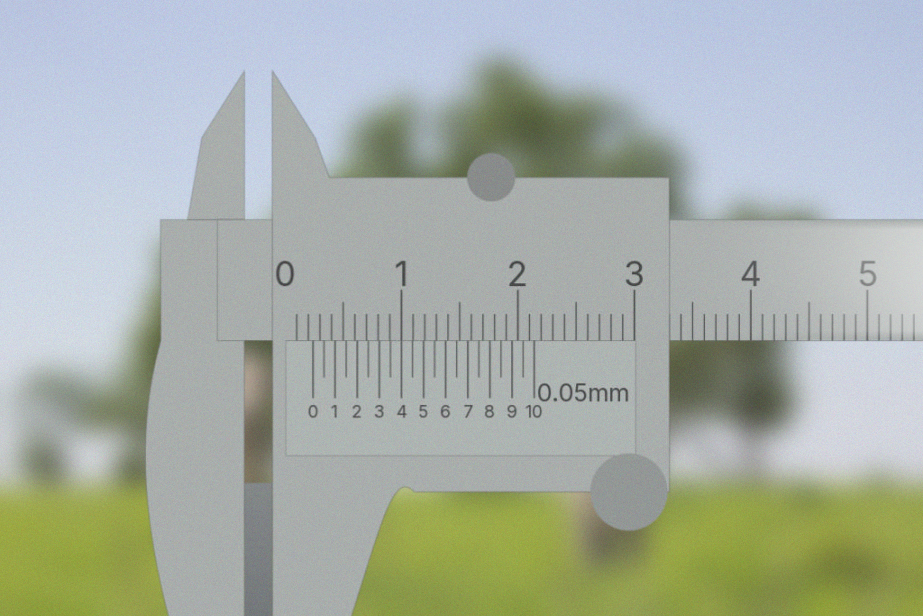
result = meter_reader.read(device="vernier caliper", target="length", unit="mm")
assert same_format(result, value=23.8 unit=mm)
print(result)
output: value=2.4 unit=mm
